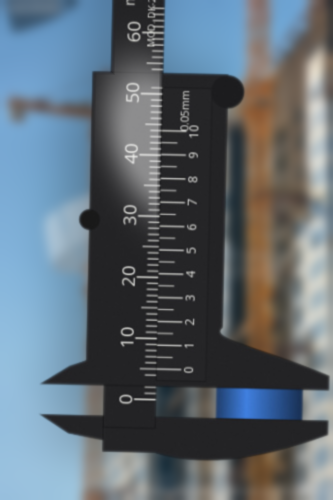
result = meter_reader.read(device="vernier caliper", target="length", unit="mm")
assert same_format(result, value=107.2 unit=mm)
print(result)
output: value=5.0 unit=mm
